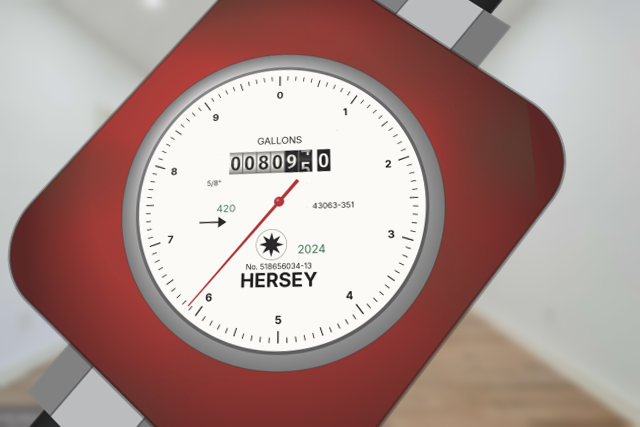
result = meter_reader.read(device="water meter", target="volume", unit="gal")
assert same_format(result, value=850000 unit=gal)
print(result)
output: value=80946.1 unit=gal
